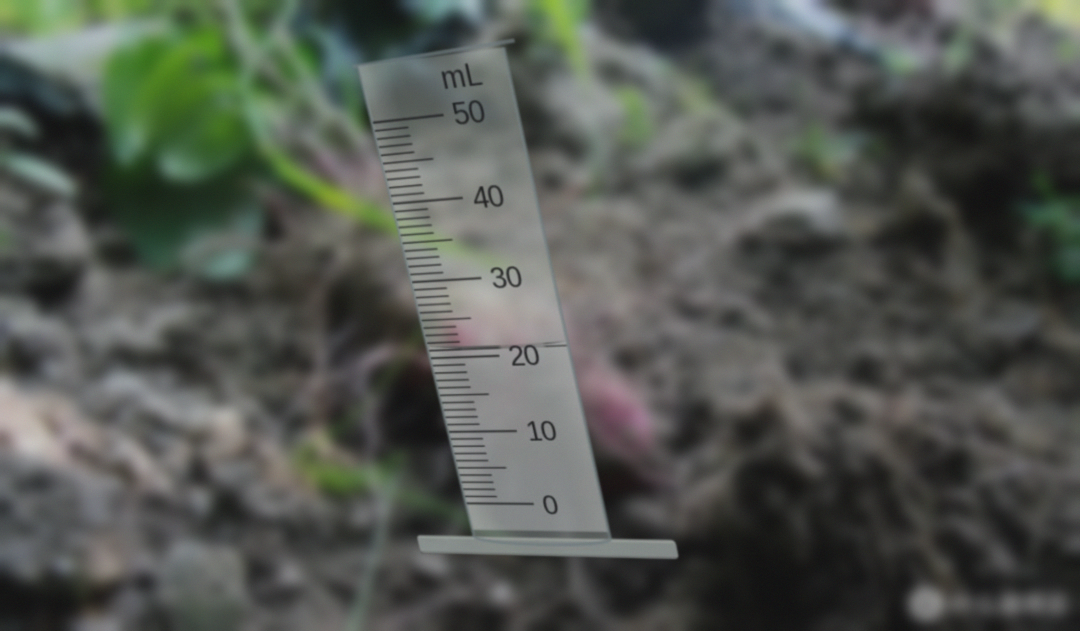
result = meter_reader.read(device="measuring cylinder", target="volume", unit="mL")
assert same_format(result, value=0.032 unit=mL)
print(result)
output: value=21 unit=mL
